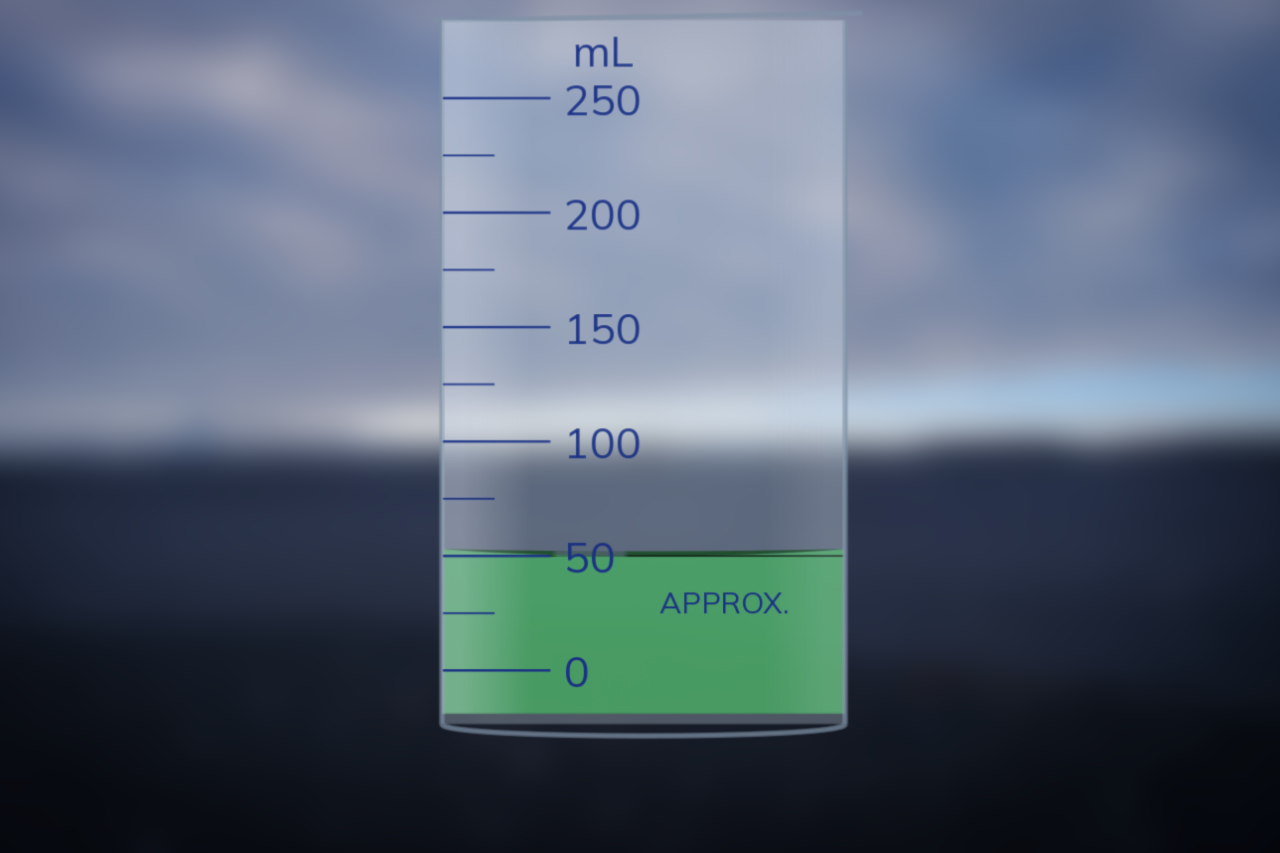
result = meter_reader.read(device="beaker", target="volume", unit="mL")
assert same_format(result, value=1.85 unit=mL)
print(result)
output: value=50 unit=mL
